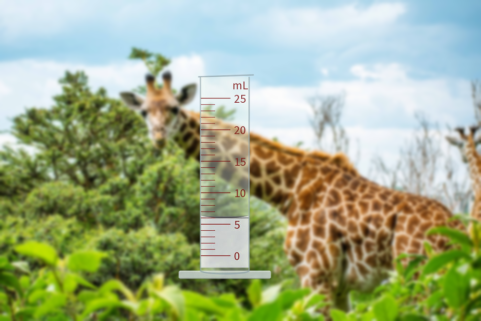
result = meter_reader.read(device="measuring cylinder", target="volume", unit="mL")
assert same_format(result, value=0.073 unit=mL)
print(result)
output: value=6 unit=mL
